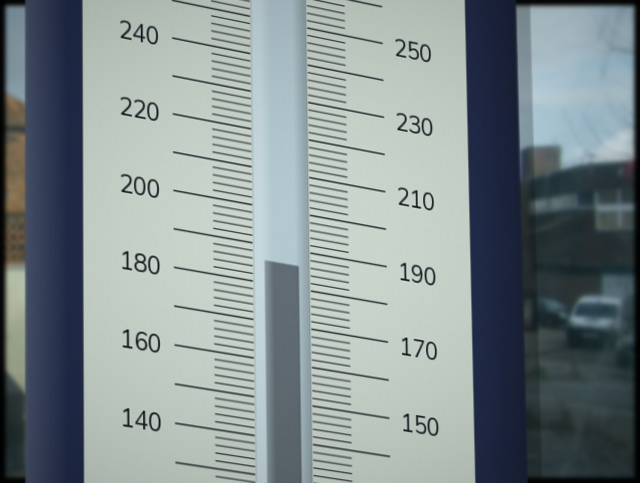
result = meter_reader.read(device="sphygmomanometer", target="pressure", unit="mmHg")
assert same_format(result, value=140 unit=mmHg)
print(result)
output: value=186 unit=mmHg
